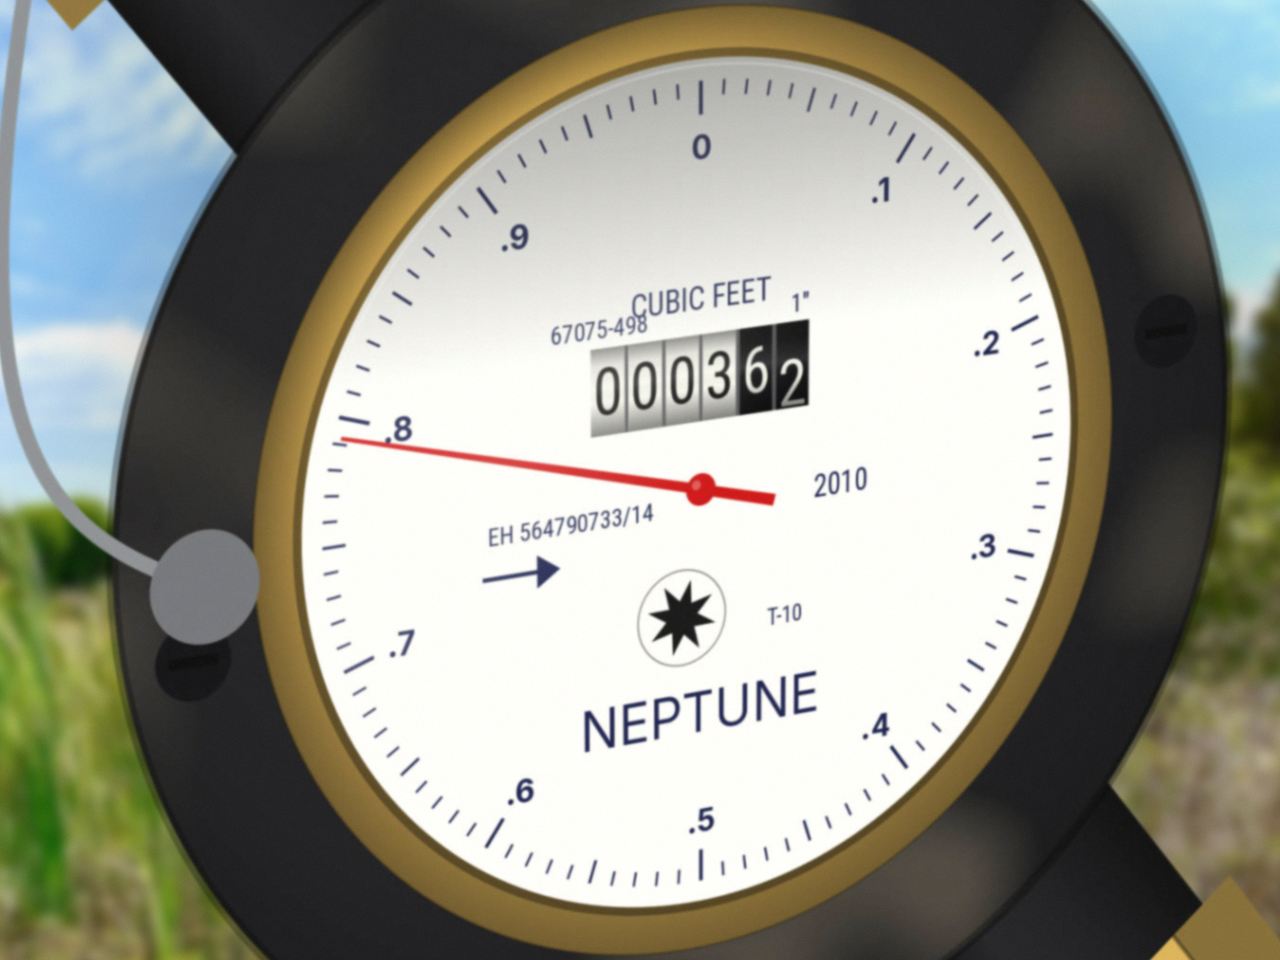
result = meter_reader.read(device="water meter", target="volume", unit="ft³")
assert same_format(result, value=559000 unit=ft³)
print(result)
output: value=361.79 unit=ft³
